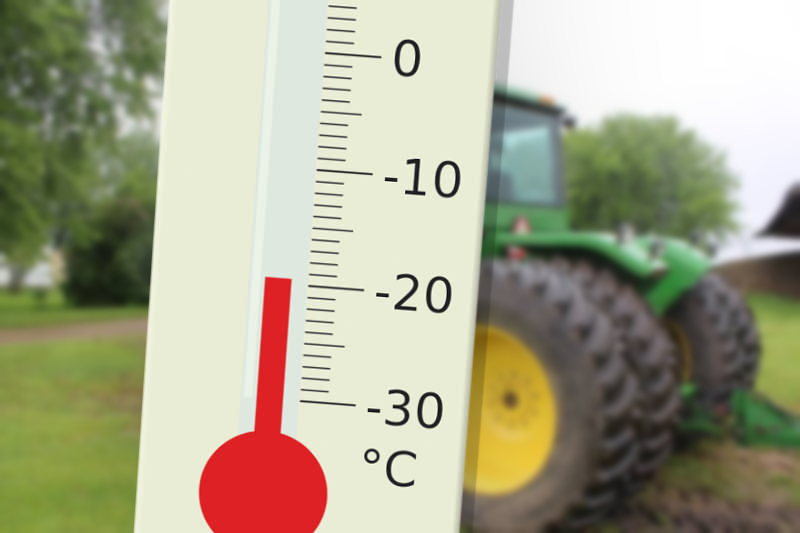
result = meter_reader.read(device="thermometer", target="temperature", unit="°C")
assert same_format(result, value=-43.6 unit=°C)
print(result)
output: value=-19.5 unit=°C
